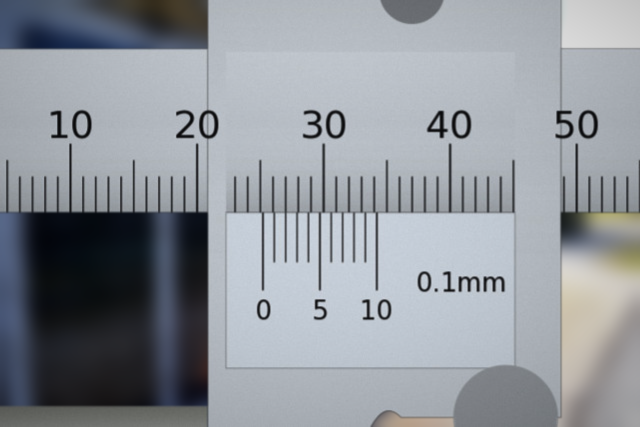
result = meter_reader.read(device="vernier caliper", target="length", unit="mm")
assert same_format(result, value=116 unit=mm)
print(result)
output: value=25.2 unit=mm
